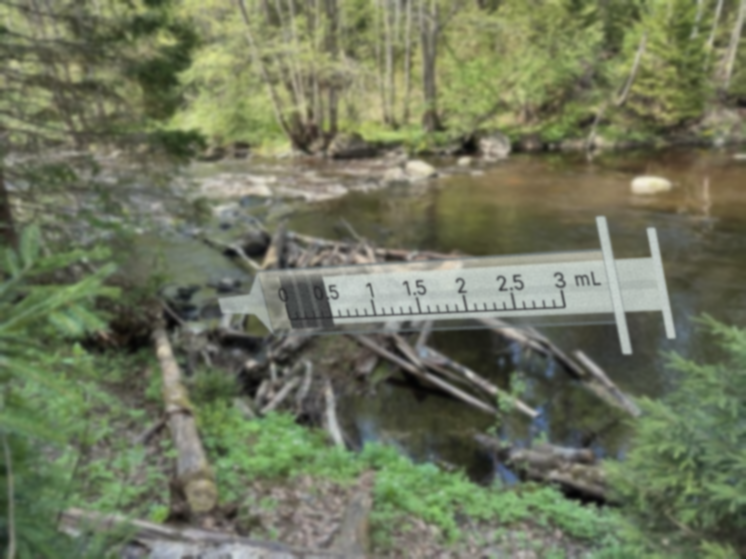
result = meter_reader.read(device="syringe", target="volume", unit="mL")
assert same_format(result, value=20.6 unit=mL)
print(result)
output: value=0 unit=mL
